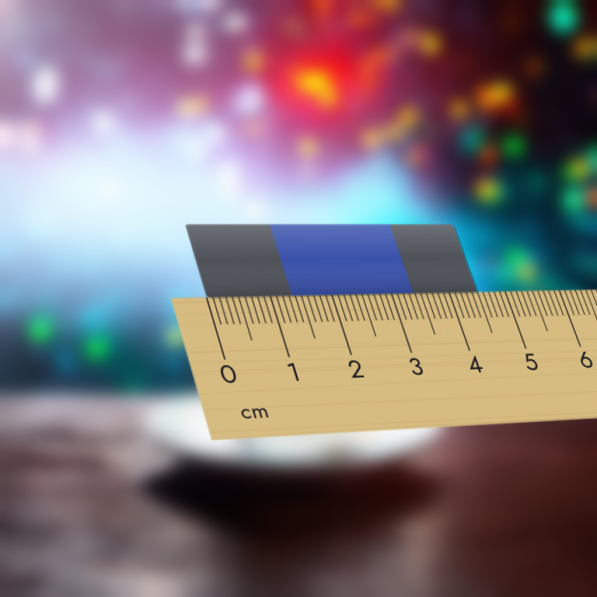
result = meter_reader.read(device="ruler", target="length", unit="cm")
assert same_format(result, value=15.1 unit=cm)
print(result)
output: value=4.5 unit=cm
